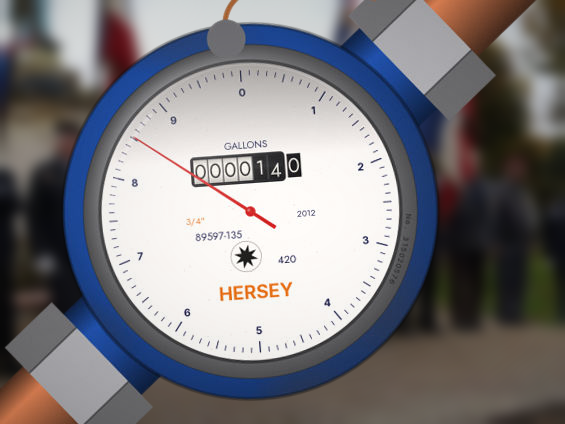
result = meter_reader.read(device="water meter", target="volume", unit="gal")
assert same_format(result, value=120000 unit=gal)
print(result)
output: value=138.5 unit=gal
